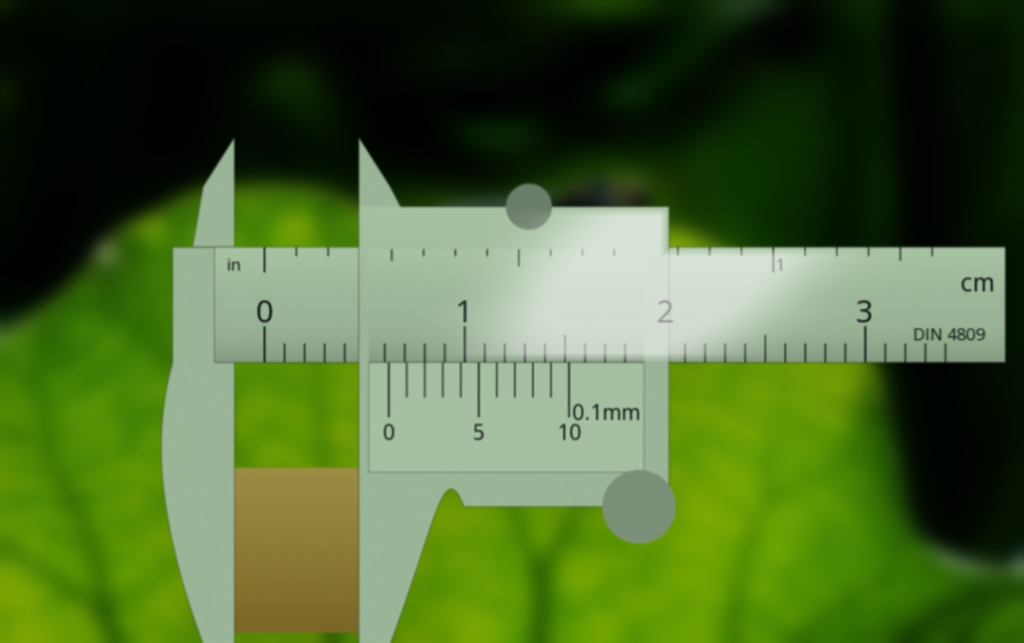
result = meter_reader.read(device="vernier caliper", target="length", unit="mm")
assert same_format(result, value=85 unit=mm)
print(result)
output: value=6.2 unit=mm
